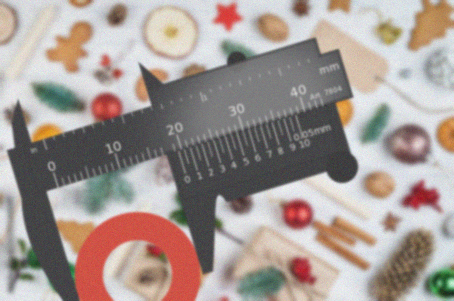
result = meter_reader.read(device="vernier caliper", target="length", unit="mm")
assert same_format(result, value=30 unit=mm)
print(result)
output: value=19.5 unit=mm
